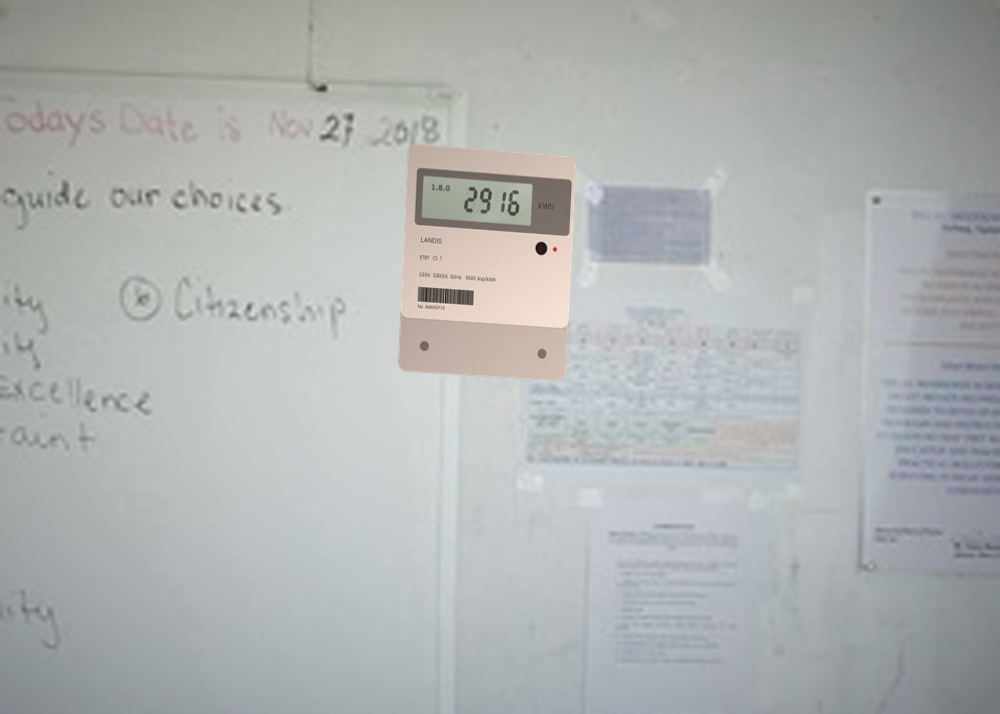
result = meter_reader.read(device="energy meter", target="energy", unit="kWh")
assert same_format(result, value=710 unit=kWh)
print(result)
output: value=2916 unit=kWh
